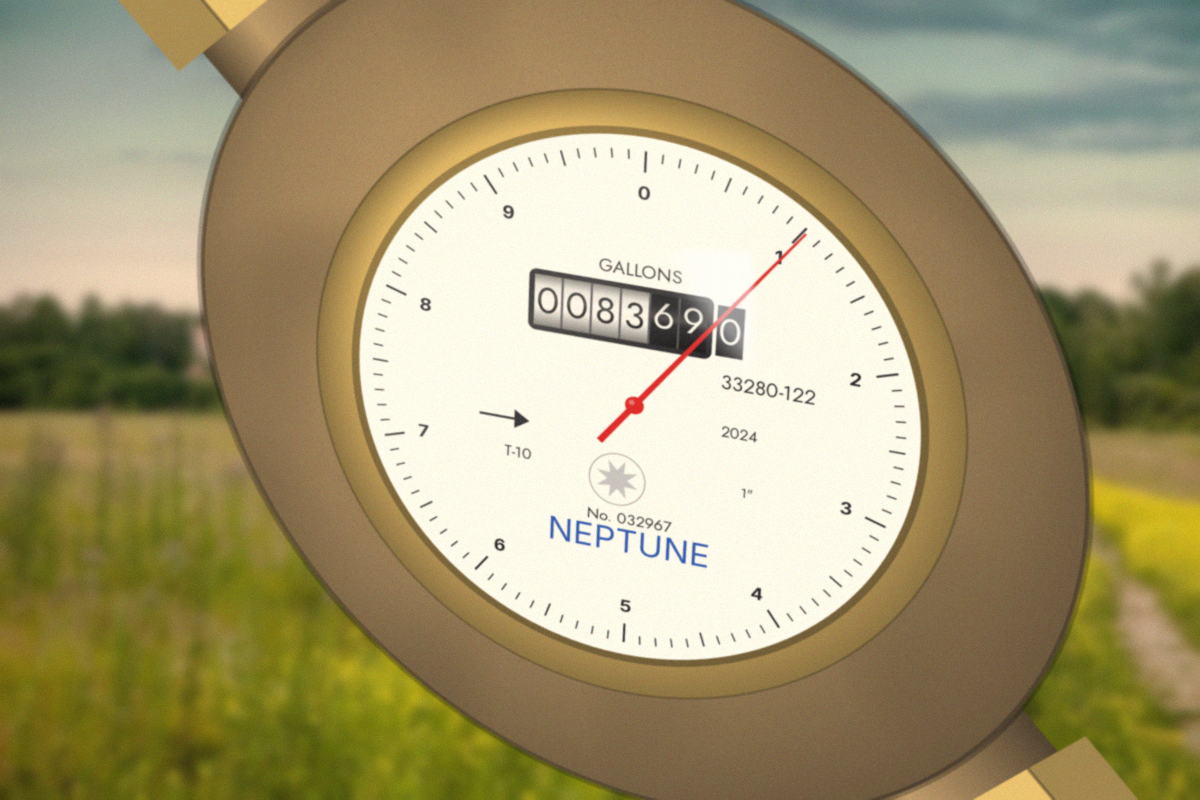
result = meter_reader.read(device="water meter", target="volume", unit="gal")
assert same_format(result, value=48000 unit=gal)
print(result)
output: value=83691.0 unit=gal
